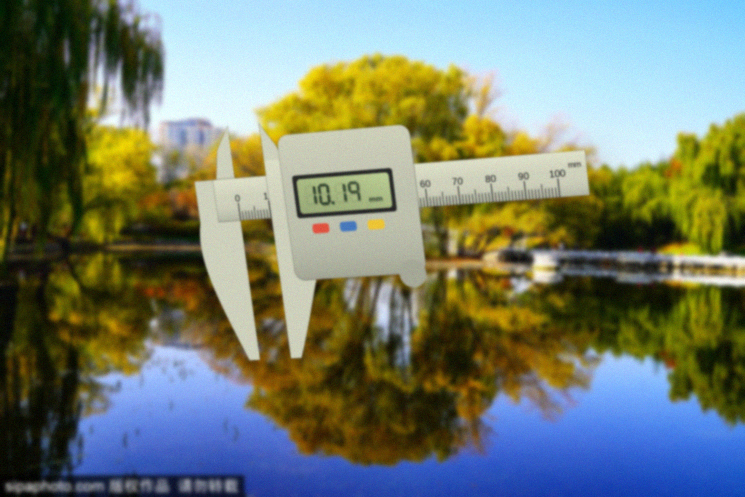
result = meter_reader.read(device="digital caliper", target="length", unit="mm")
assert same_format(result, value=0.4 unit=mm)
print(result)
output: value=10.19 unit=mm
